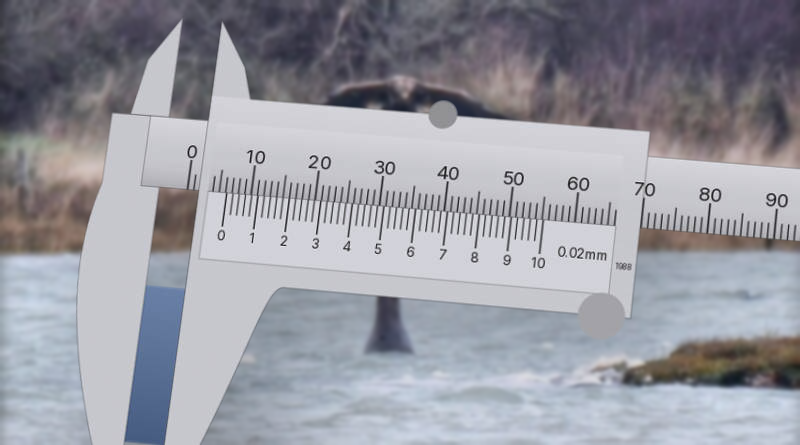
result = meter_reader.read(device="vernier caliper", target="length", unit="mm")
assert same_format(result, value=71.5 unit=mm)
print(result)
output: value=6.2 unit=mm
